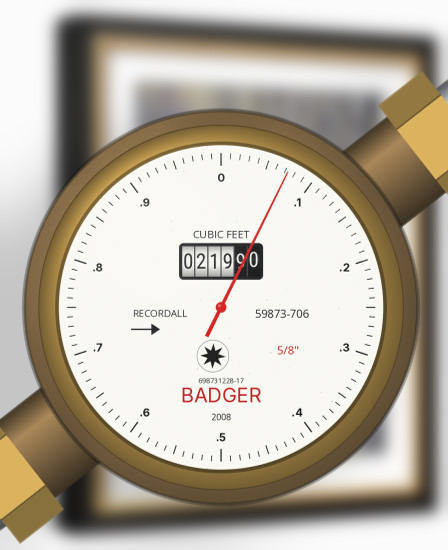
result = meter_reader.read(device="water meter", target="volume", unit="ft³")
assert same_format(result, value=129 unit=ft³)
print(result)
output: value=21990.07 unit=ft³
